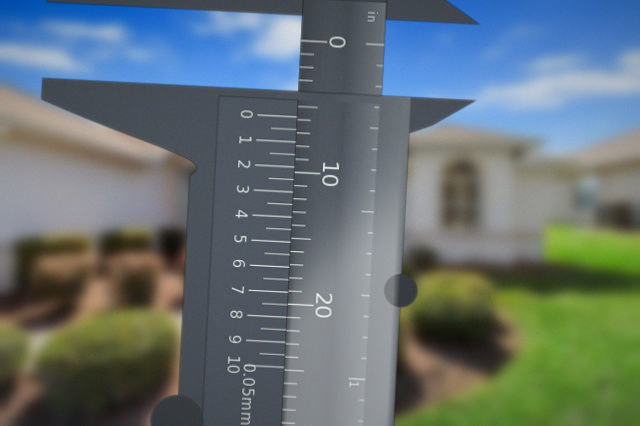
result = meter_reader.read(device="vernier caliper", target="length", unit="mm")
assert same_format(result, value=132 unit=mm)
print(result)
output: value=5.8 unit=mm
